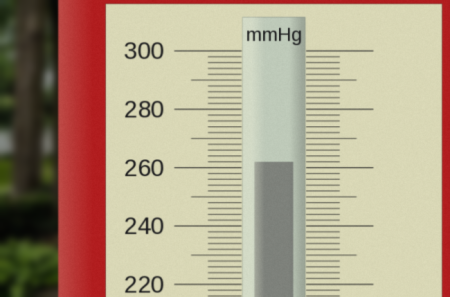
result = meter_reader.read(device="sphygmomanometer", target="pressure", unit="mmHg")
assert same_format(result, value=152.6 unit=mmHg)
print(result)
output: value=262 unit=mmHg
